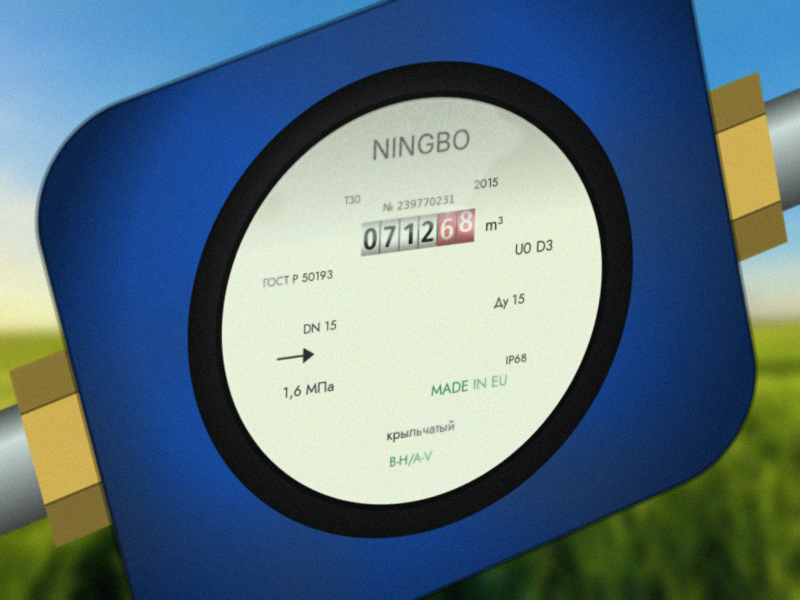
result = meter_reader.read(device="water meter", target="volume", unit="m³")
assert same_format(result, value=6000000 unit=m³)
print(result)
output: value=712.68 unit=m³
